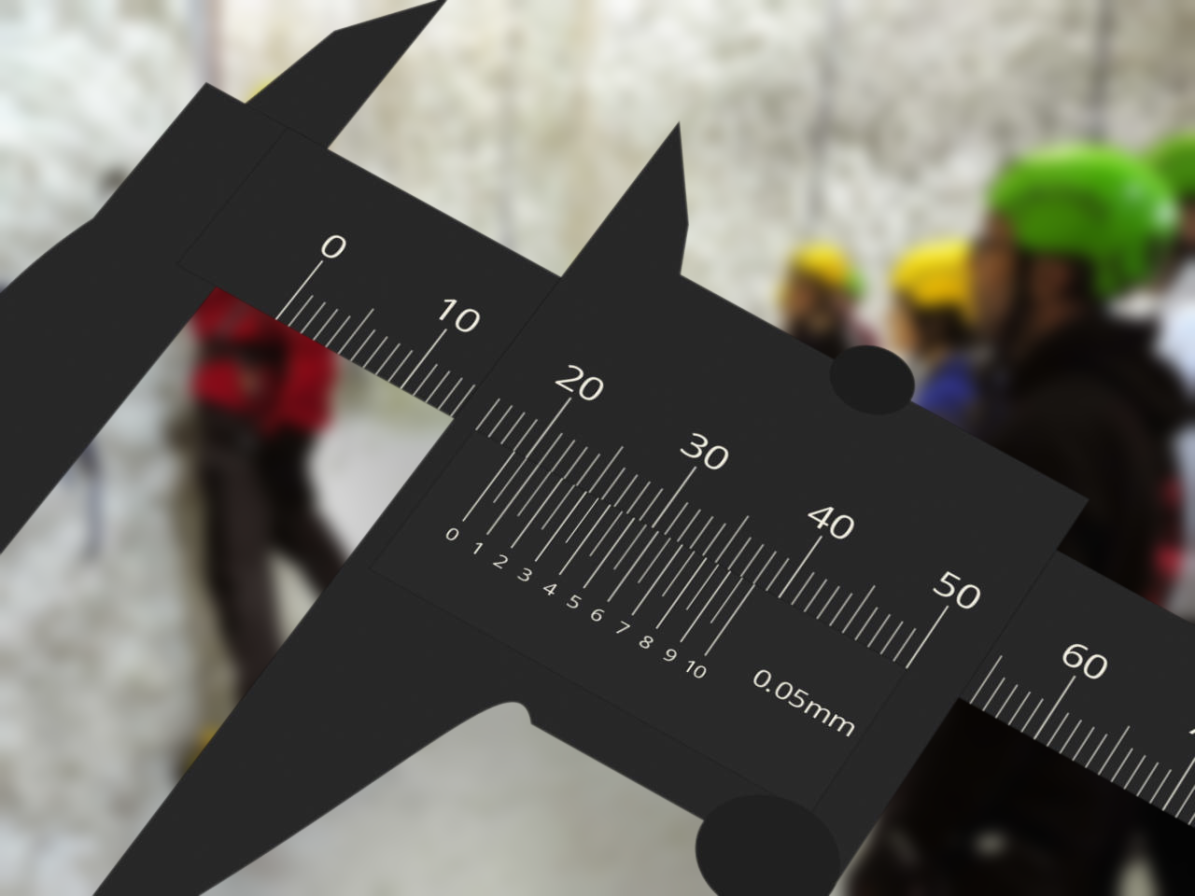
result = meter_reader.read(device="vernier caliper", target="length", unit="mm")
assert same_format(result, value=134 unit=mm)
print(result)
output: value=19.1 unit=mm
